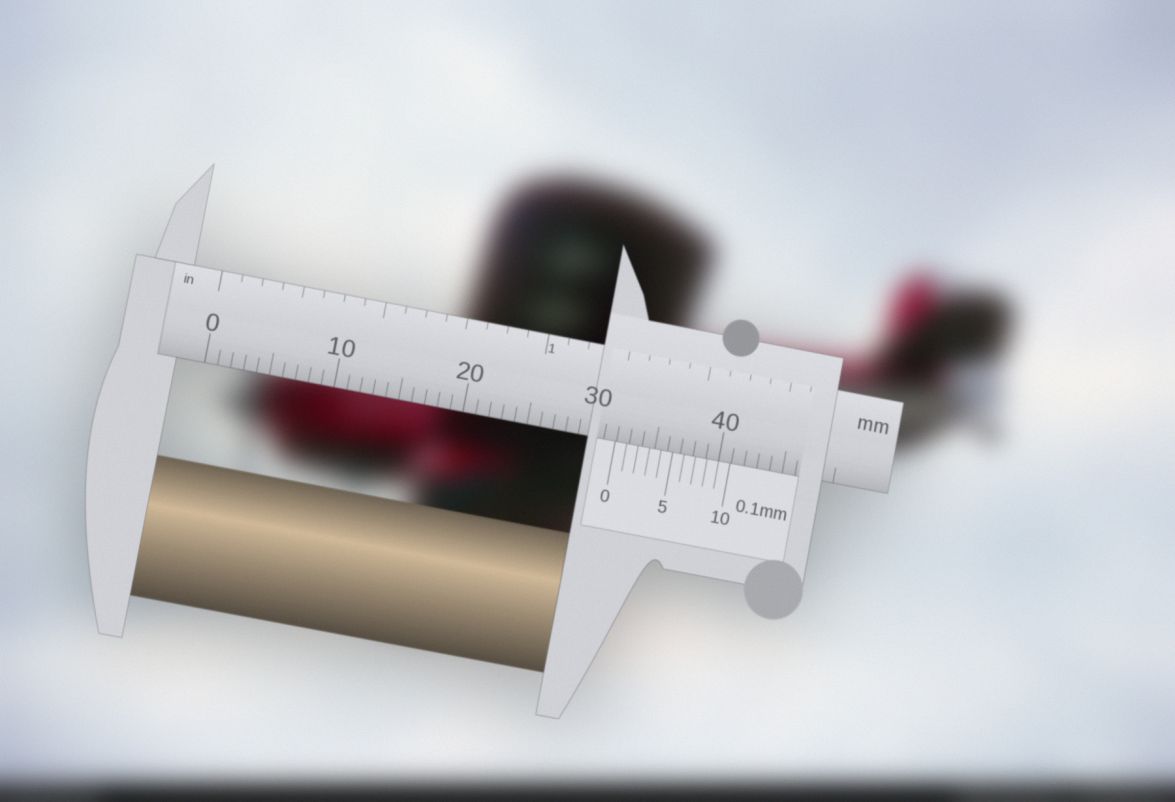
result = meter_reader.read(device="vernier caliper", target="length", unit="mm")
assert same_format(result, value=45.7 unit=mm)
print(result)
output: value=31.9 unit=mm
